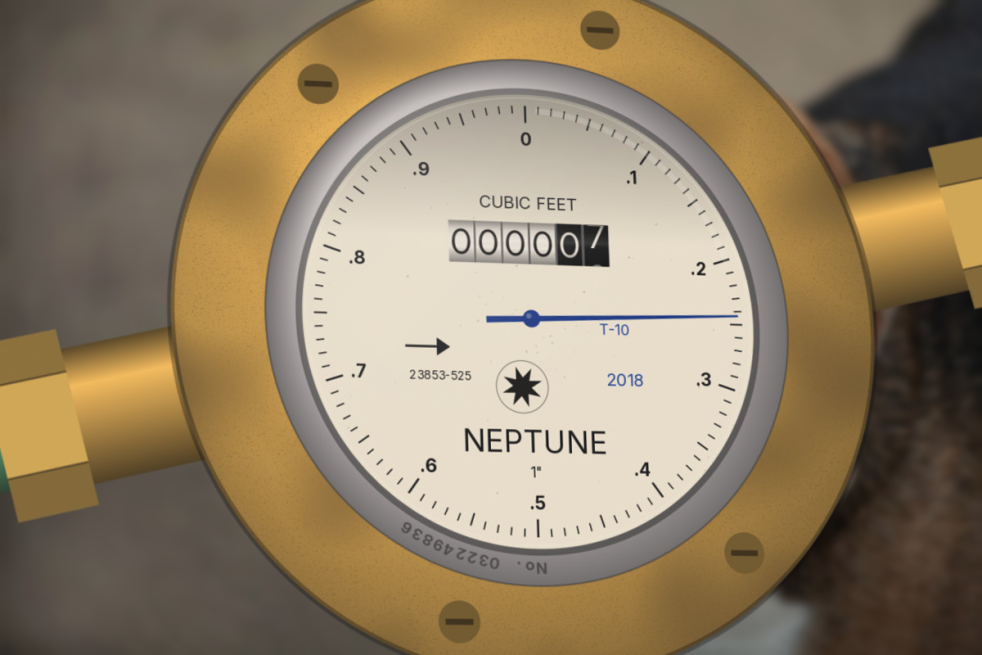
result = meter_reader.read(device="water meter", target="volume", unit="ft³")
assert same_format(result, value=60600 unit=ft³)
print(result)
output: value=7.24 unit=ft³
